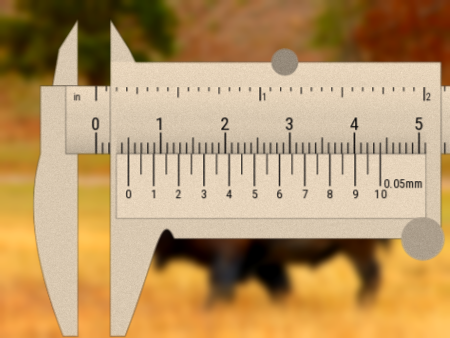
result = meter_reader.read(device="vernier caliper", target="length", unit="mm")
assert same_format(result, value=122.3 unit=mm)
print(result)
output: value=5.0 unit=mm
